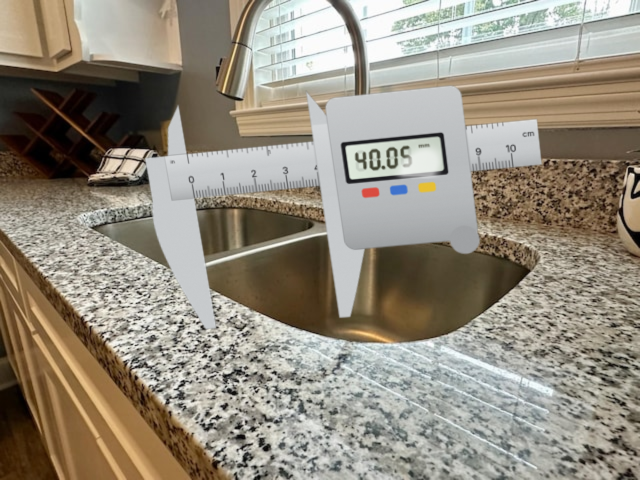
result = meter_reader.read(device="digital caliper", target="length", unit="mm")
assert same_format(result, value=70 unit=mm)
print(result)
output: value=40.05 unit=mm
